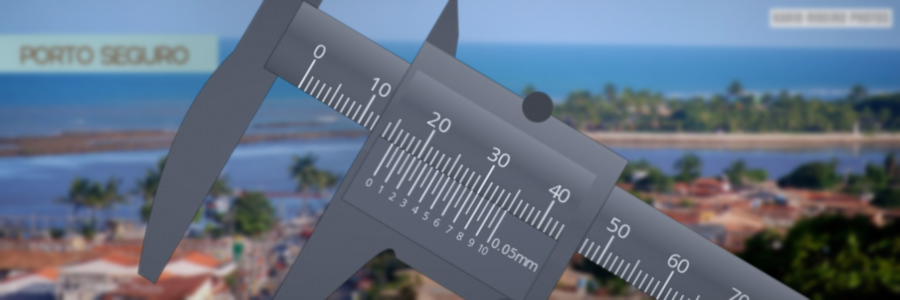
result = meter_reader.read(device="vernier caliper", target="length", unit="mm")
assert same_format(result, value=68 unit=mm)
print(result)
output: value=15.8 unit=mm
